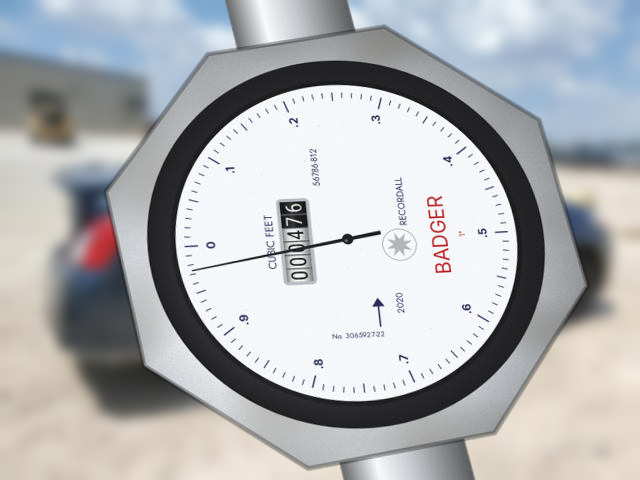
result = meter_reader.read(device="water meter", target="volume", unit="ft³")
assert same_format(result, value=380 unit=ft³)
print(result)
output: value=475.97 unit=ft³
